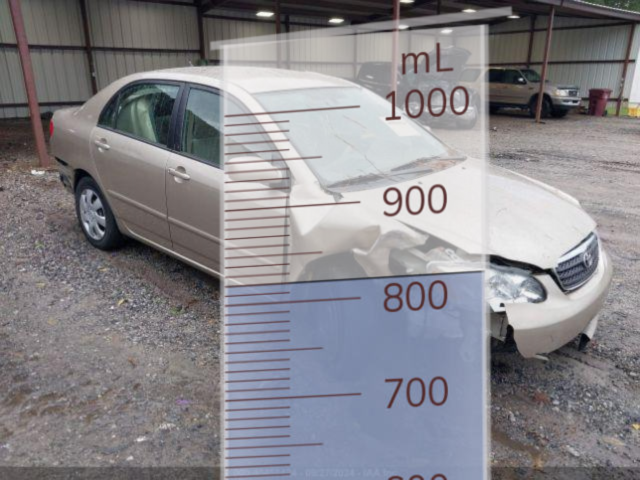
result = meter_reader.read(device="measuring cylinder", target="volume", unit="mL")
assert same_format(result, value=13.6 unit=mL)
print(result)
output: value=820 unit=mL
